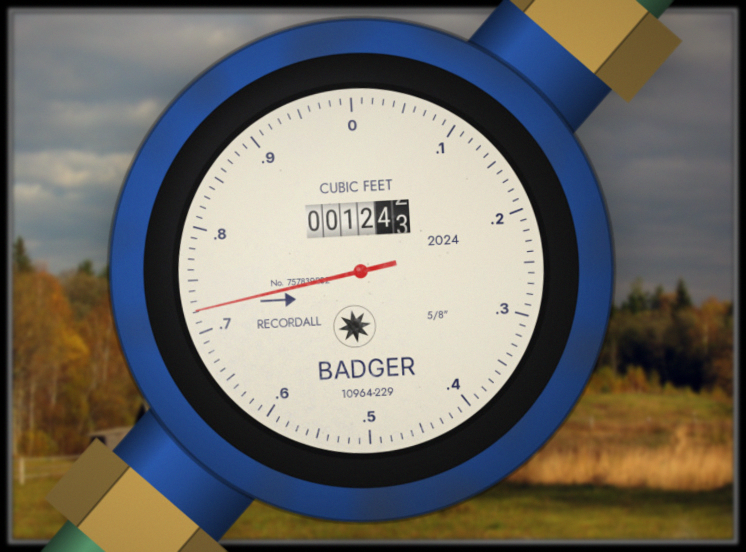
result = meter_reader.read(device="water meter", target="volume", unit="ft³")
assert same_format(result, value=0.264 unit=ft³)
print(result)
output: value=1242.72 unit=ft³
